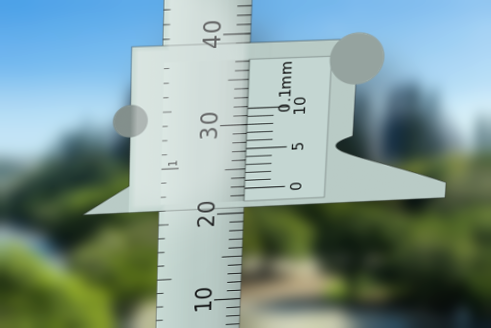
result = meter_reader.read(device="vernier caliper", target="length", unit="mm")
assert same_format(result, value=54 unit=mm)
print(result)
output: value=22.8 unit=mm
